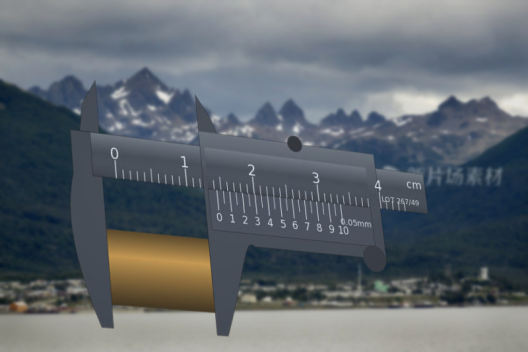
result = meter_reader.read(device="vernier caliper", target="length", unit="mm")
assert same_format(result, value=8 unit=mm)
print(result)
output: value=14.4 unit=mm
